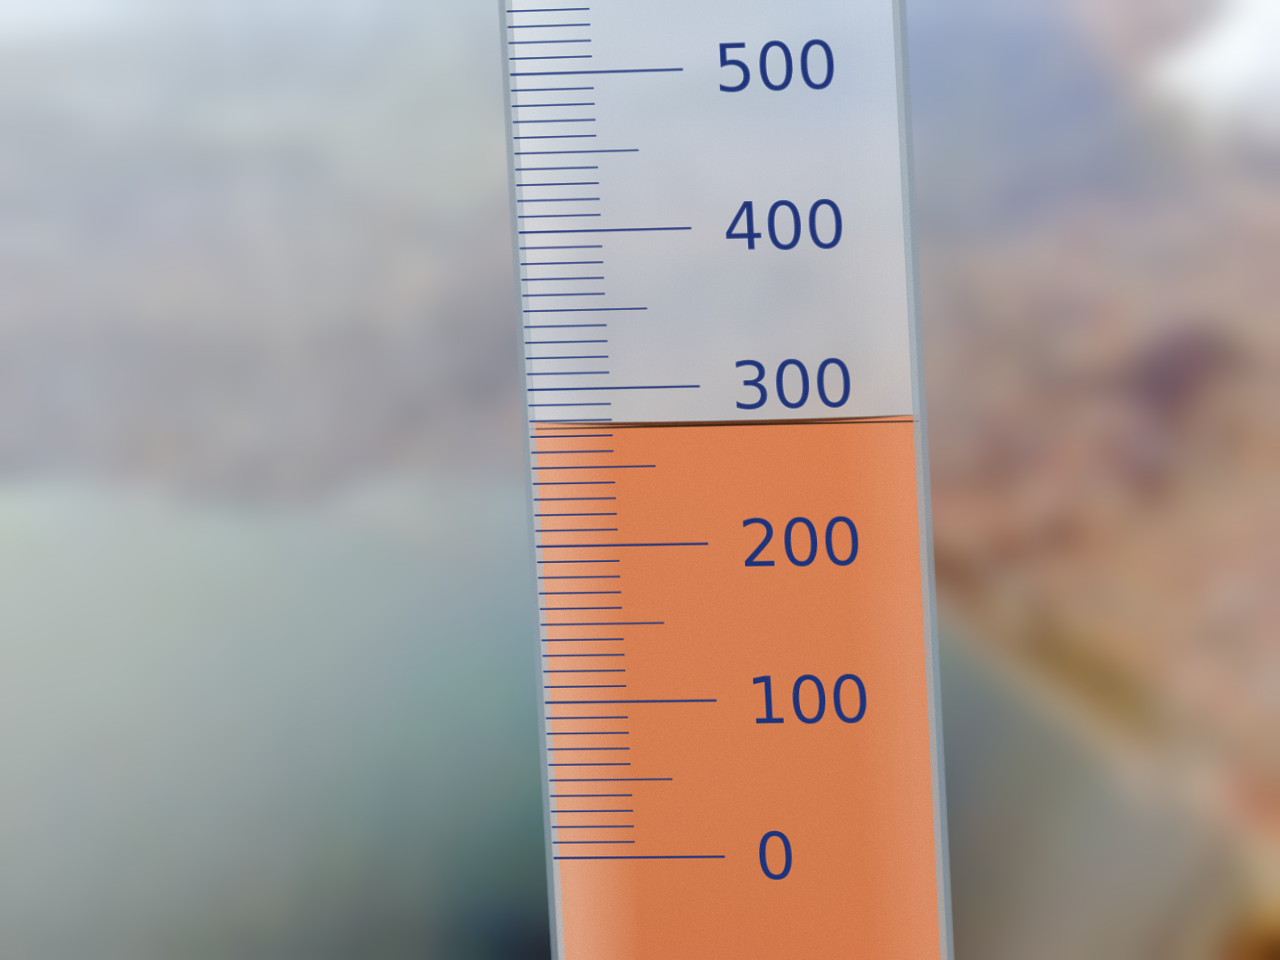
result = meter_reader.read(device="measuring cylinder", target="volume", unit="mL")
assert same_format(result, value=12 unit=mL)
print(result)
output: value=275 unit=mL
